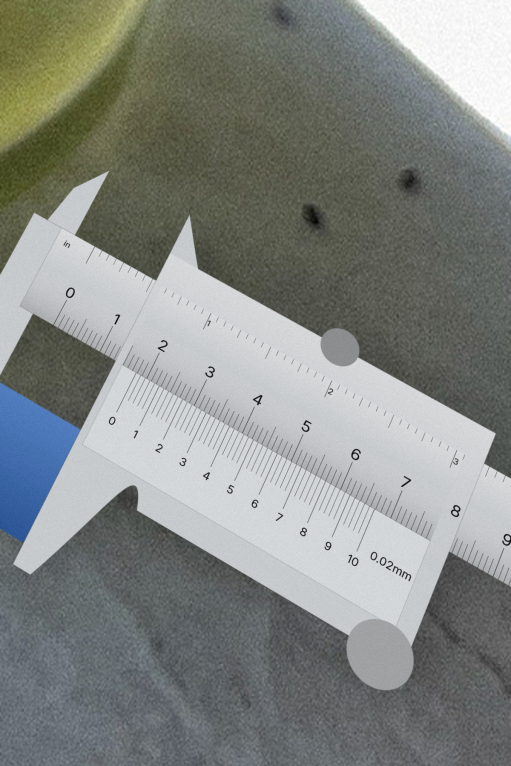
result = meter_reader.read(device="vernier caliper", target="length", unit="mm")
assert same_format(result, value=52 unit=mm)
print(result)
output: value=17.8 unit=mm
